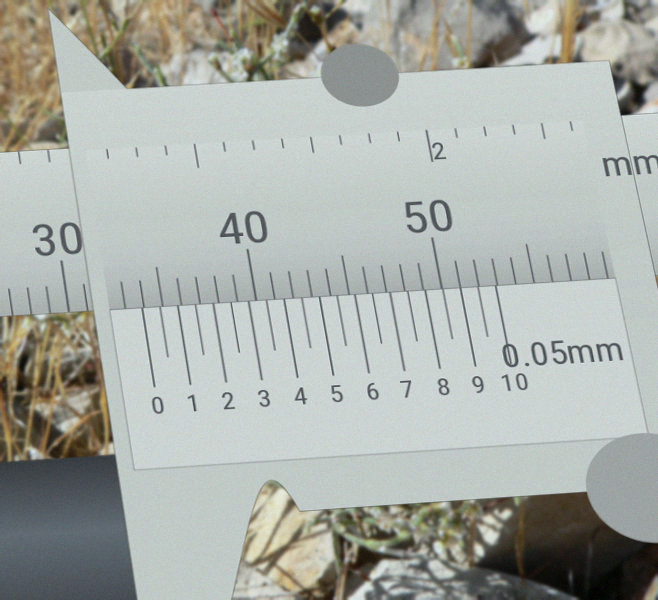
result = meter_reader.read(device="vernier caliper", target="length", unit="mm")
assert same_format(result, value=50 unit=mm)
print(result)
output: value=33.9 unit=mm
